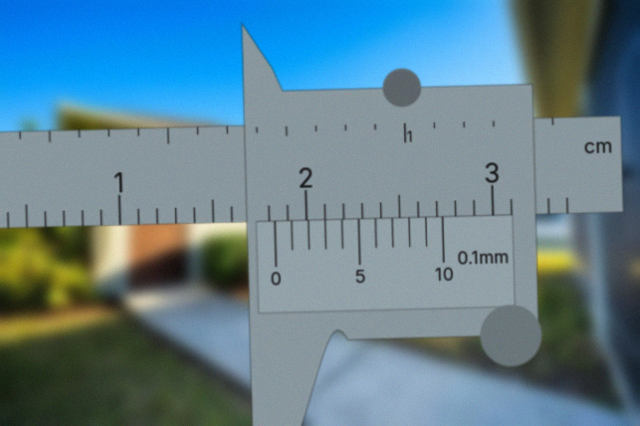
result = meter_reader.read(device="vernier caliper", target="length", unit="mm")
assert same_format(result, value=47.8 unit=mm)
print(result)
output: value=18.3 unit=mm
